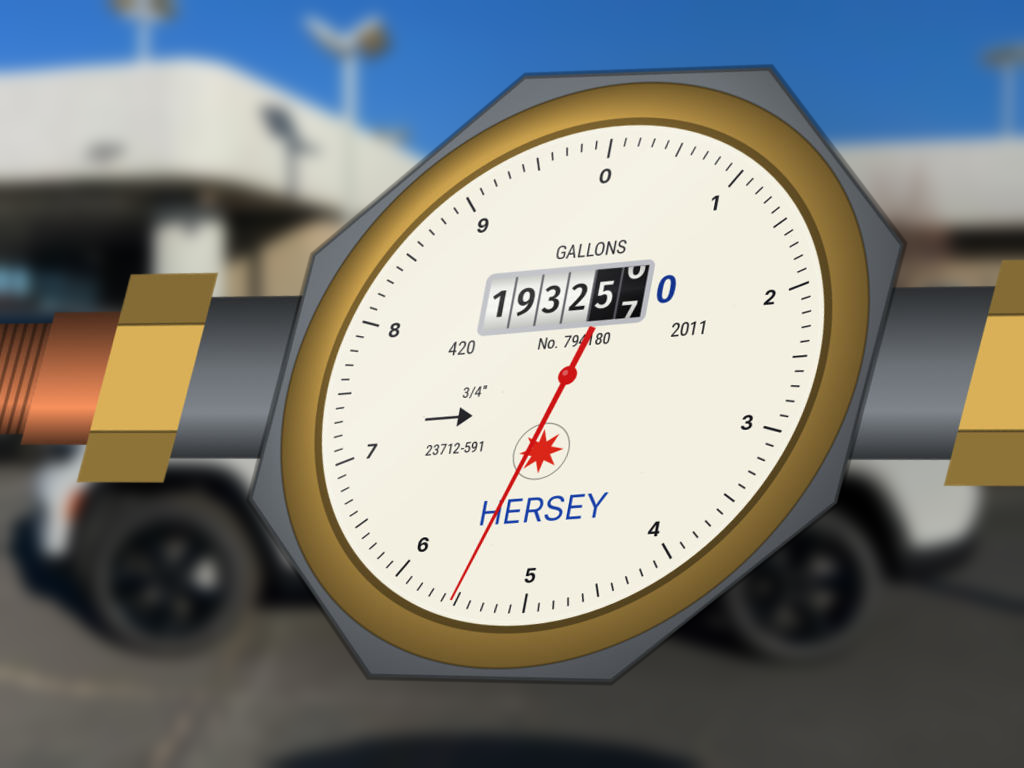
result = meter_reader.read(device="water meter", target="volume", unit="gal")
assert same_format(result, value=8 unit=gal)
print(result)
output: value=1932565.5 unit=gal
